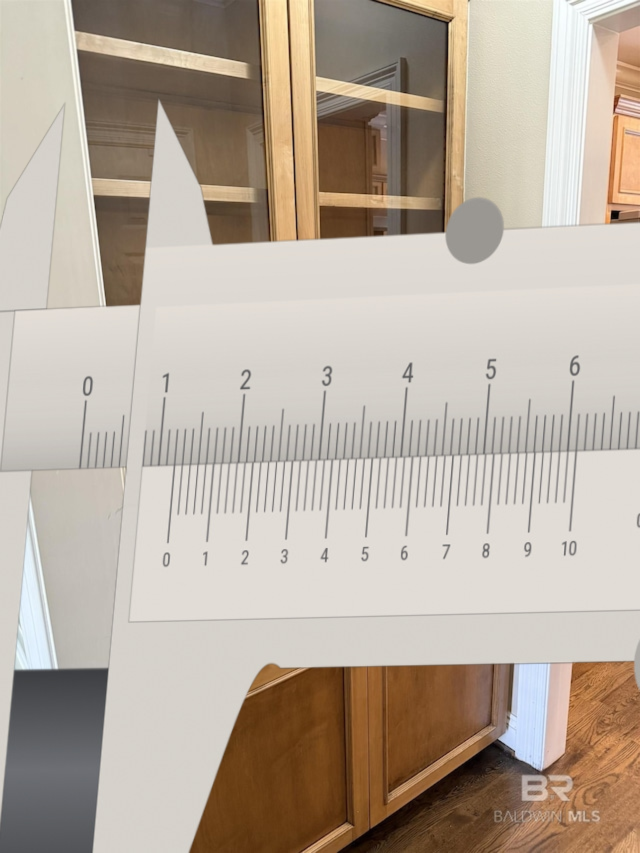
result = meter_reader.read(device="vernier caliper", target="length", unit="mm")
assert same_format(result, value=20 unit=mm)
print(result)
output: value=12.0 unit=mm
